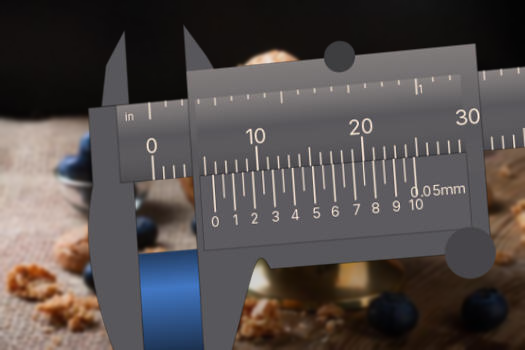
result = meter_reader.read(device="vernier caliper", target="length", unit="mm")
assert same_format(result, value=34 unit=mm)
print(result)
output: value=5.7 unit=mm
